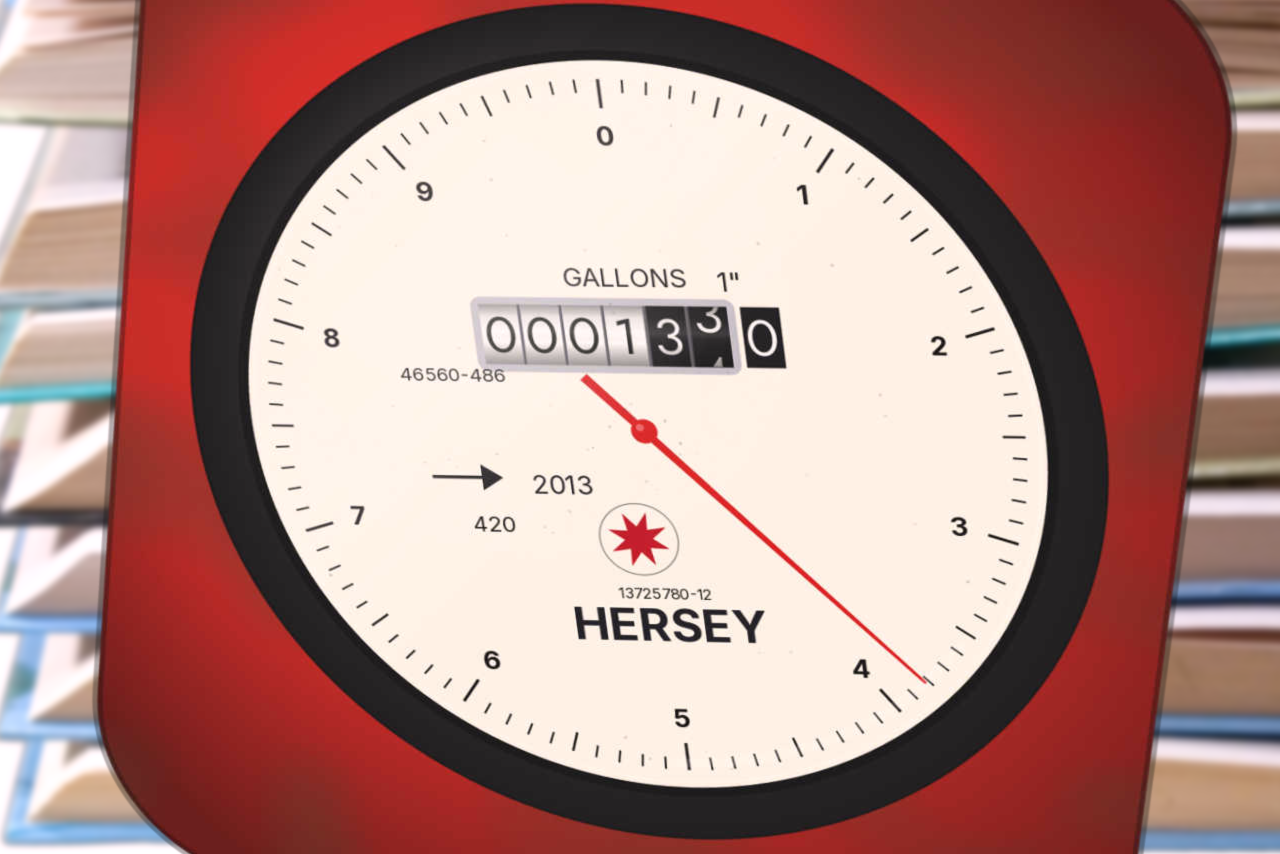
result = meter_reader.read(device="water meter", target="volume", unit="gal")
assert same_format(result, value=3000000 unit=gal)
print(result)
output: value=1333.8 unit=gal
